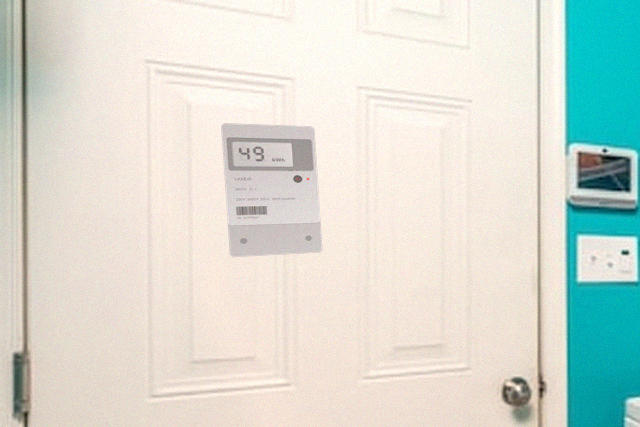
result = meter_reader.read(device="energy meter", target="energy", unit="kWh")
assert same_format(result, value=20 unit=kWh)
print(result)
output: value=49 unit=kWh
